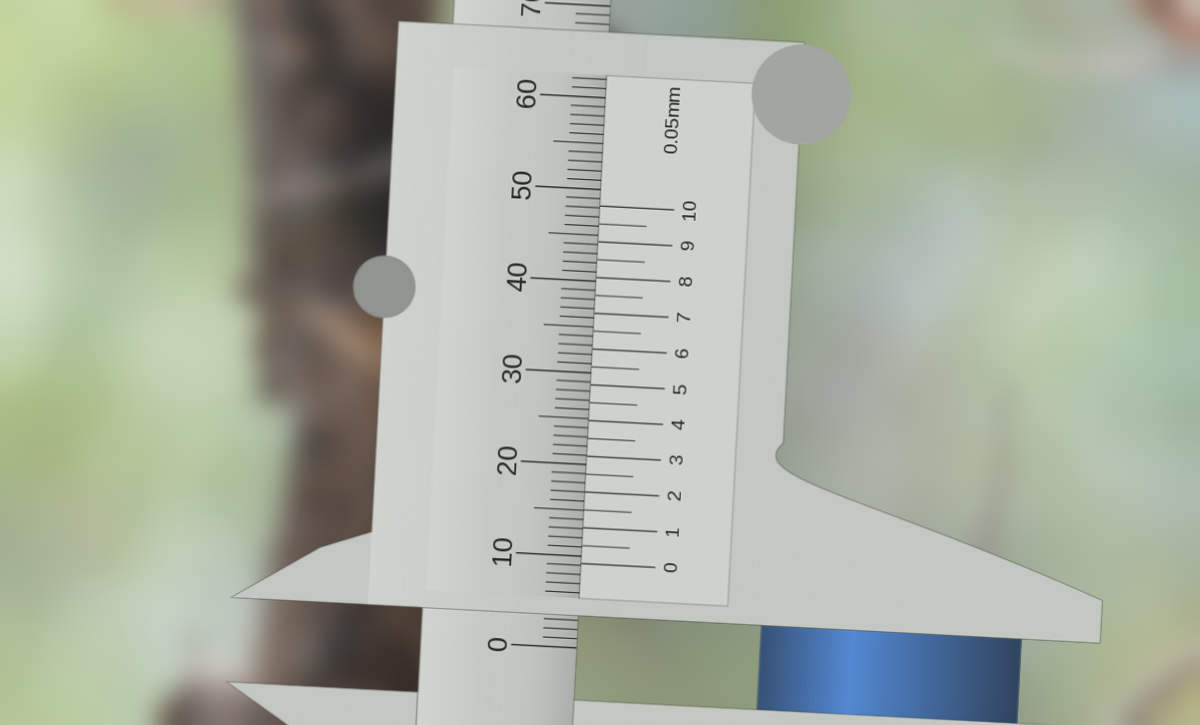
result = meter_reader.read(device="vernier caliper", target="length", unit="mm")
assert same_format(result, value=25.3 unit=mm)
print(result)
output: value=9.2 unit=mm
